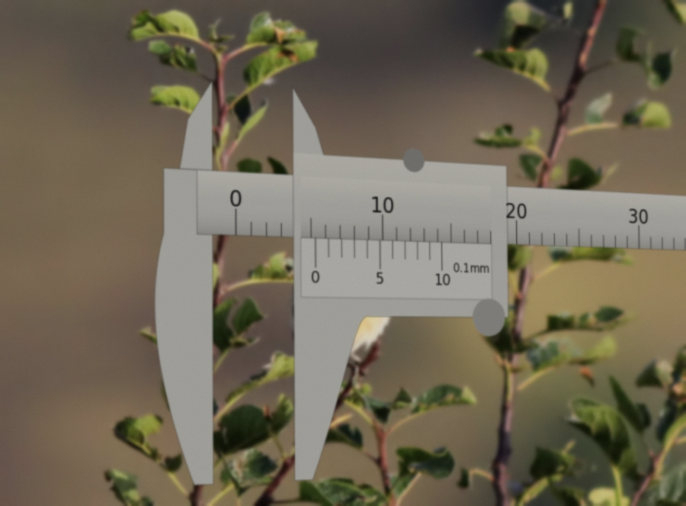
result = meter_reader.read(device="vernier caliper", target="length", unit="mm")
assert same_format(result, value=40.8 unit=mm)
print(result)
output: value=5.3 unit=mm
